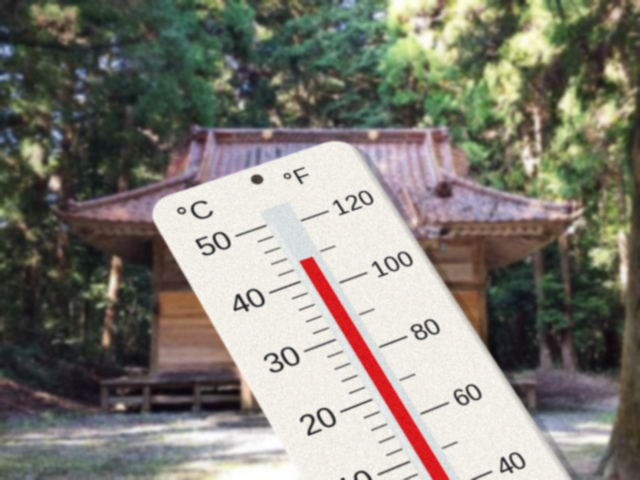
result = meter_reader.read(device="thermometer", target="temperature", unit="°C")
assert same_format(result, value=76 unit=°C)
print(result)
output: value=43 unit=°C
